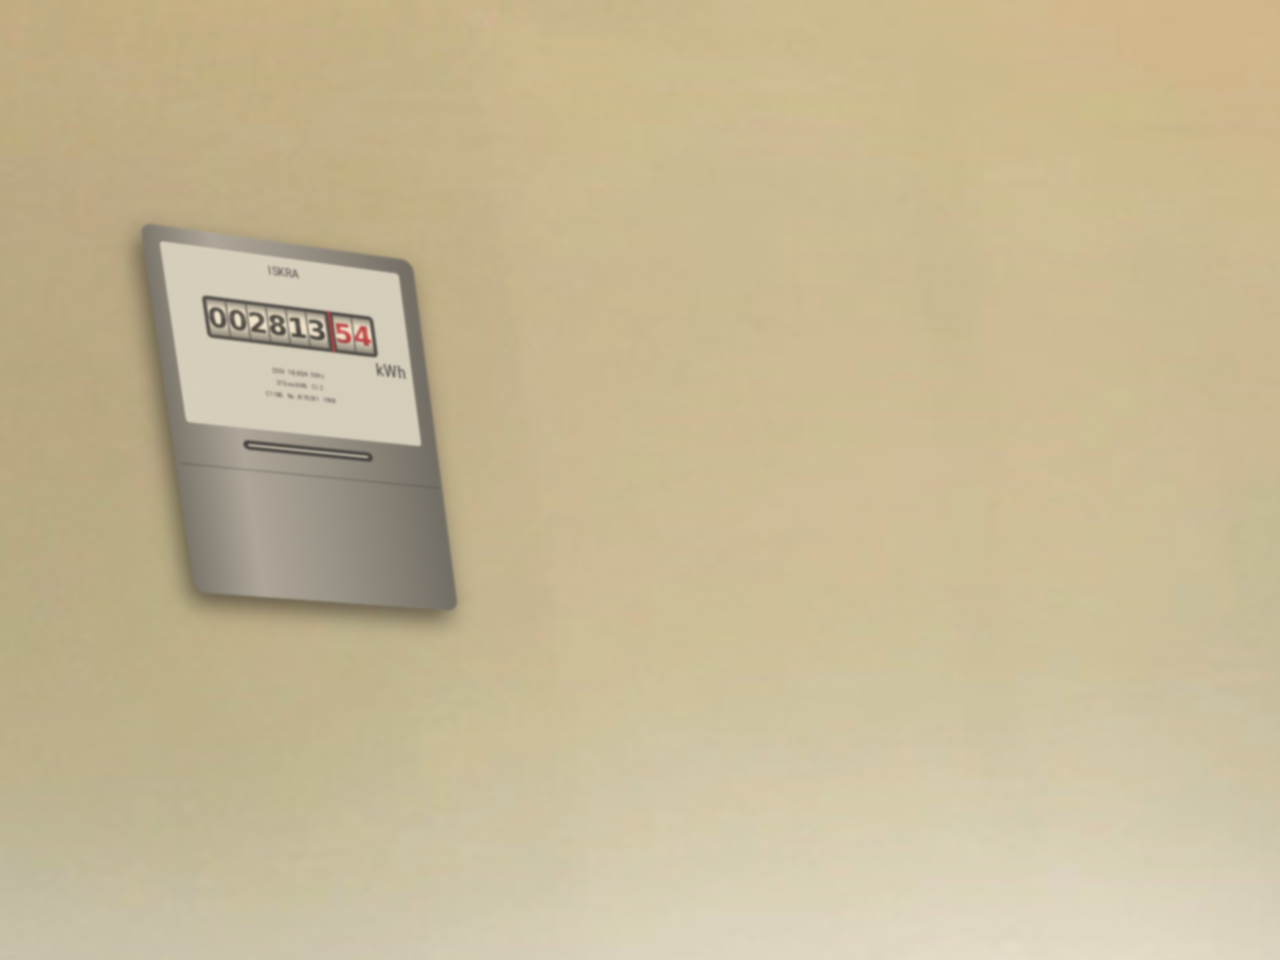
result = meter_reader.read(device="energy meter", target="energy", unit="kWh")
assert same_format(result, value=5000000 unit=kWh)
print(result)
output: value=2813.54 unit=kWh
